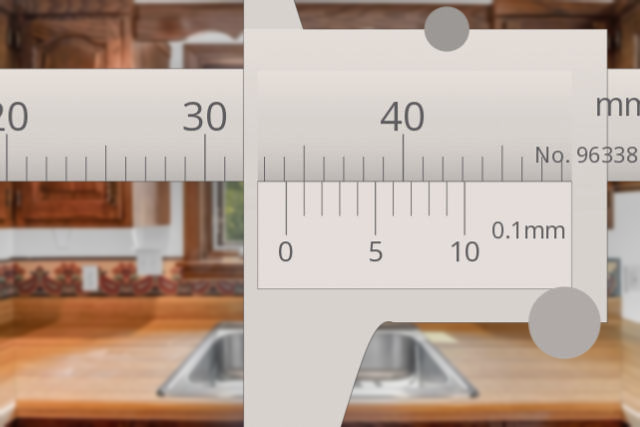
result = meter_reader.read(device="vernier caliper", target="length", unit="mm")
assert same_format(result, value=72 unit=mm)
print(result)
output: value=34.1 unit=mm
